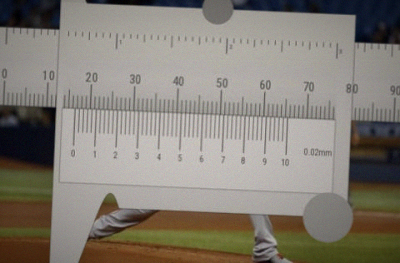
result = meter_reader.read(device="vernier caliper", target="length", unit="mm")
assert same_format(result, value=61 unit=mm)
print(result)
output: value=16.5 unit=mm
